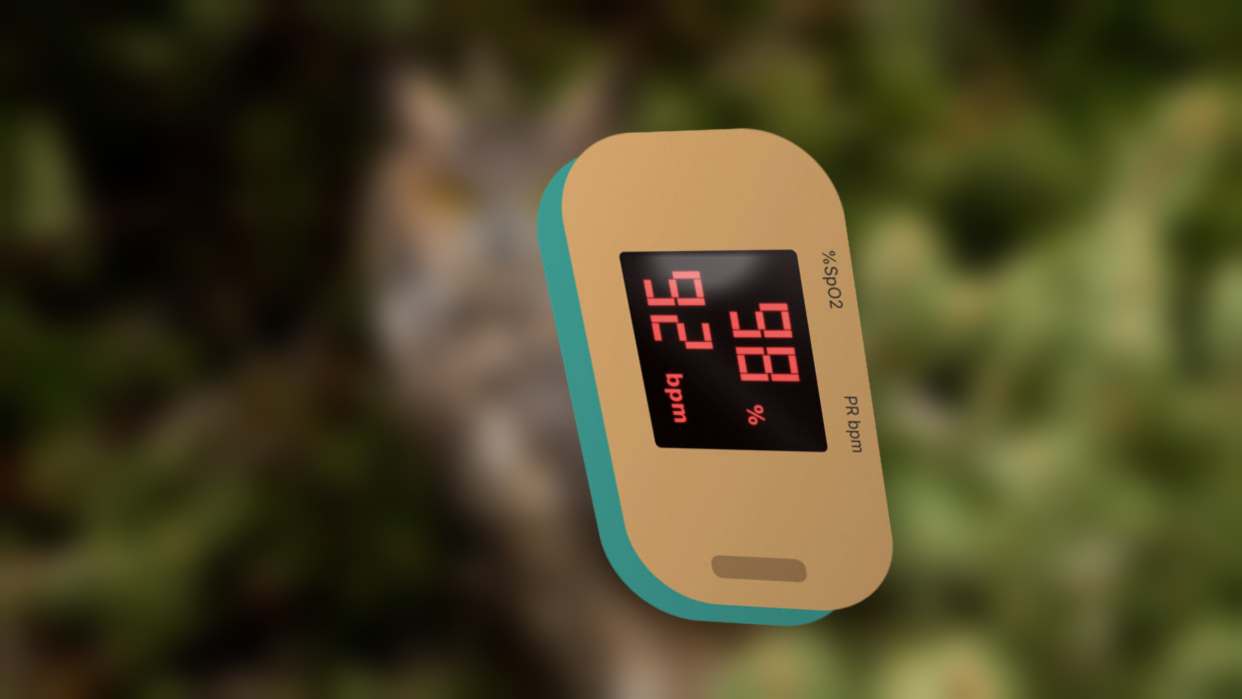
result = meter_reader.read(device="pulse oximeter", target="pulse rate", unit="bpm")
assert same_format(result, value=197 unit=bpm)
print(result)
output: value=92 unit=bpm
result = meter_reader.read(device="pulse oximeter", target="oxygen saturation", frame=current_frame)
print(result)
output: value=98 unit=%
